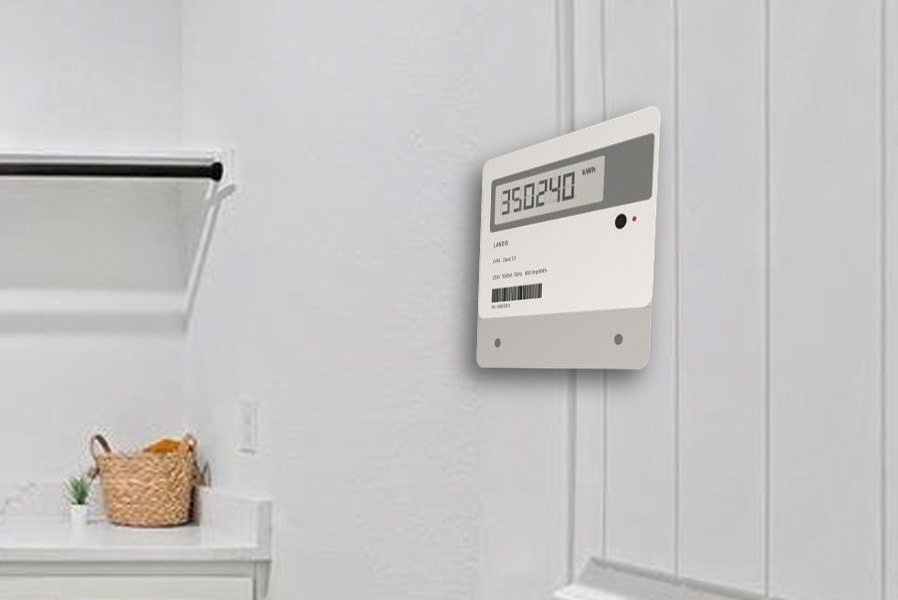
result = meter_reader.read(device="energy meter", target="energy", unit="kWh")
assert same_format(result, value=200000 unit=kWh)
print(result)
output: value=350240 unit=kWh
